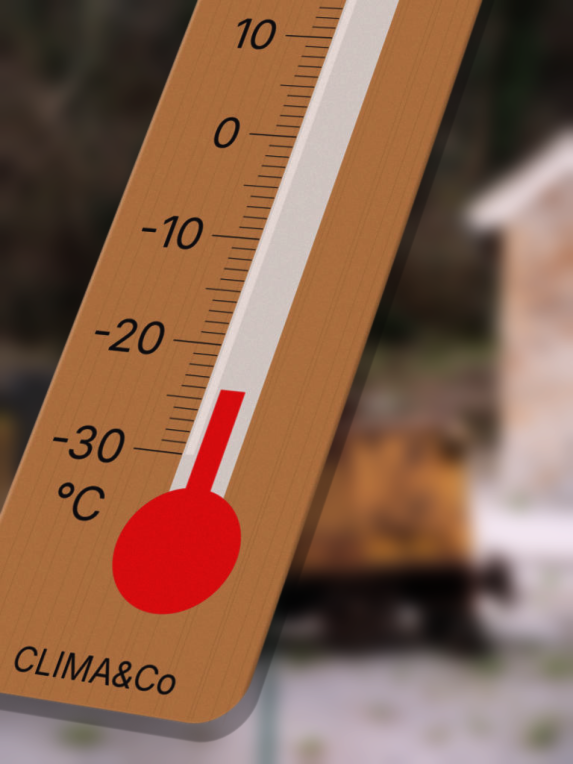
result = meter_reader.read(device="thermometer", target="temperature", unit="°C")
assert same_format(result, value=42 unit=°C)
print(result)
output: value=-24 unit=°C
